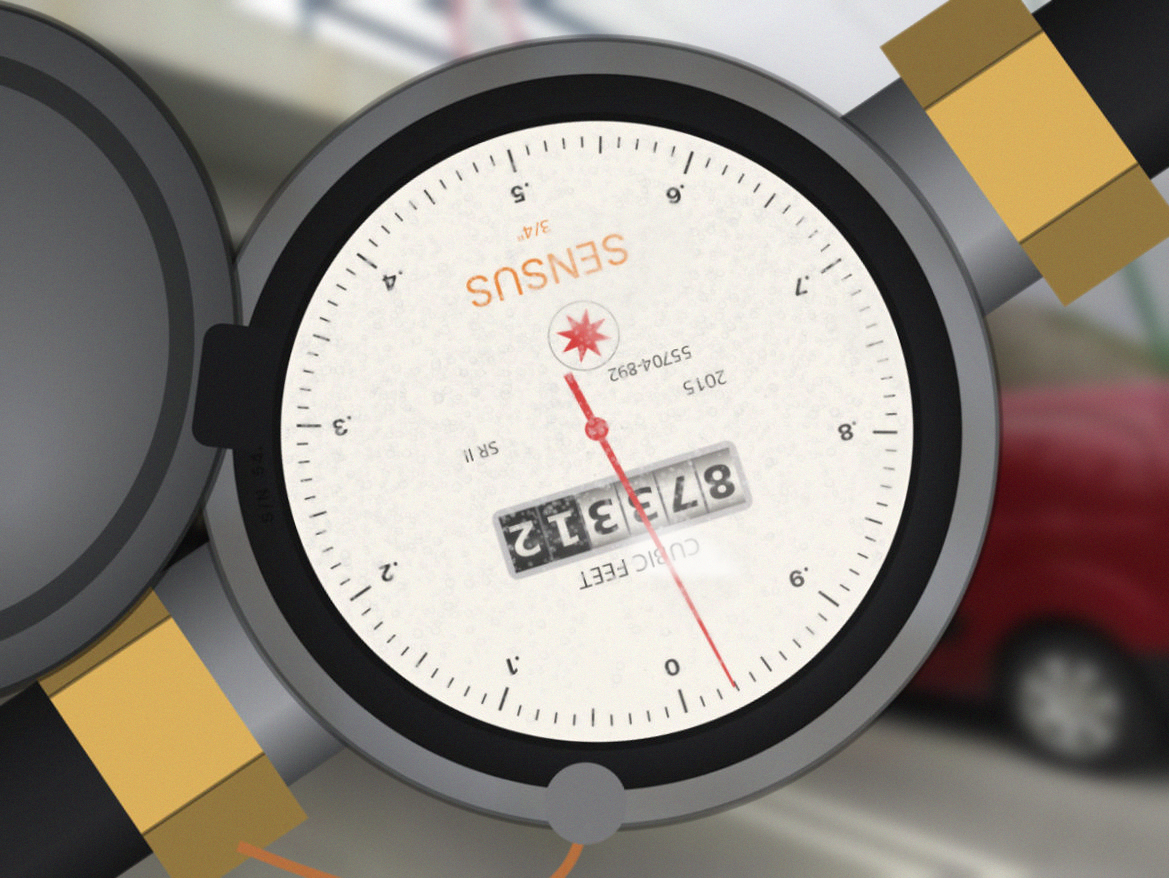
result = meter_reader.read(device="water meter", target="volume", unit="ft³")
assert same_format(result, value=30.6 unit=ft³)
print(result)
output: value=873311.97 unit=ft³
